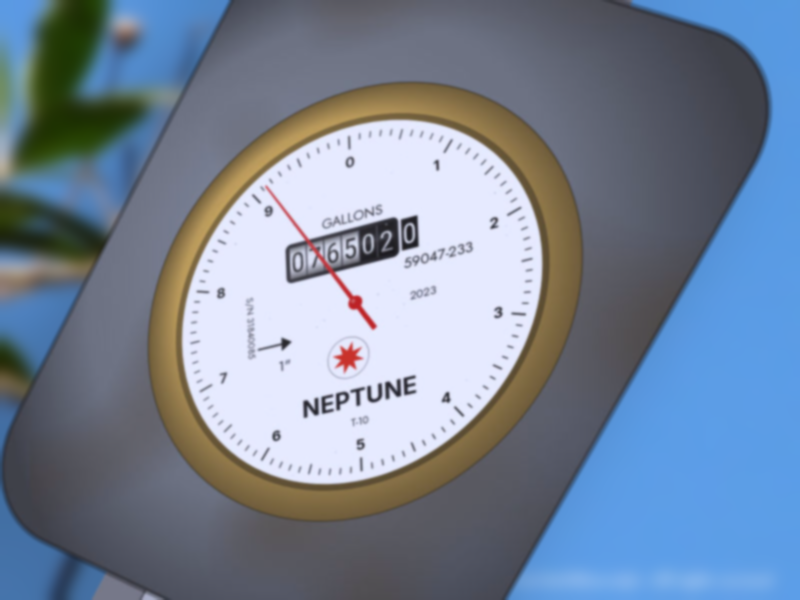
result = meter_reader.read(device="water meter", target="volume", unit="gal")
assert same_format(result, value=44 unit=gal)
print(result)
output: value=765019.1 unit=gal
